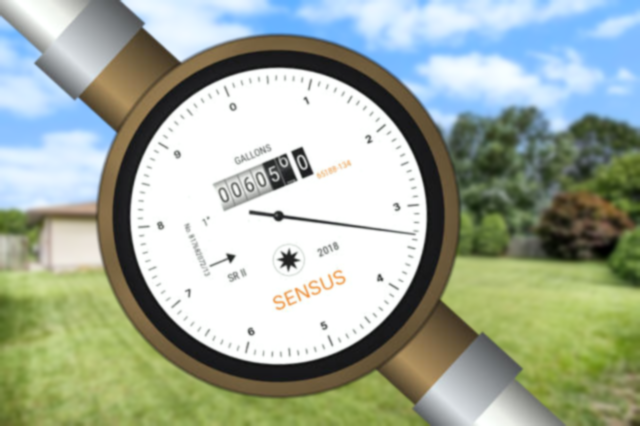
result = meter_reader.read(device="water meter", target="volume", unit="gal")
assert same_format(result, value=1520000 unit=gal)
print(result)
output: value=60563.3 unit=gal
